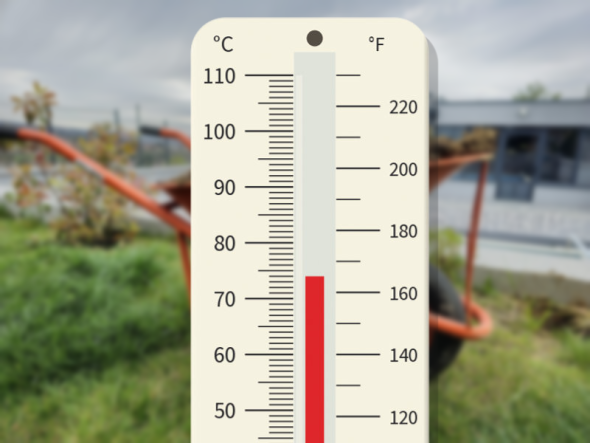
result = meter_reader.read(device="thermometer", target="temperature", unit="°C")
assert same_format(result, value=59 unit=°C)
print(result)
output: value=74 unit=°C
